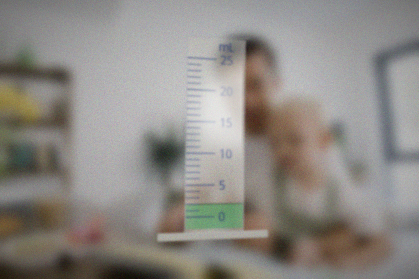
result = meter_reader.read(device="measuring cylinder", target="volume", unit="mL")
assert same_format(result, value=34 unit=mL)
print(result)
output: value=2 unit=mL
